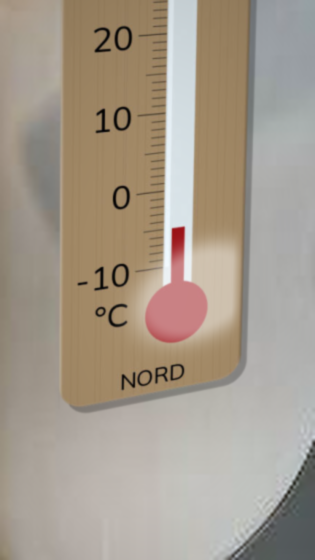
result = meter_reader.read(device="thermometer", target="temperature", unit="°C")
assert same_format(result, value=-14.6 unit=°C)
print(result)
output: value=-5 unit=°C
